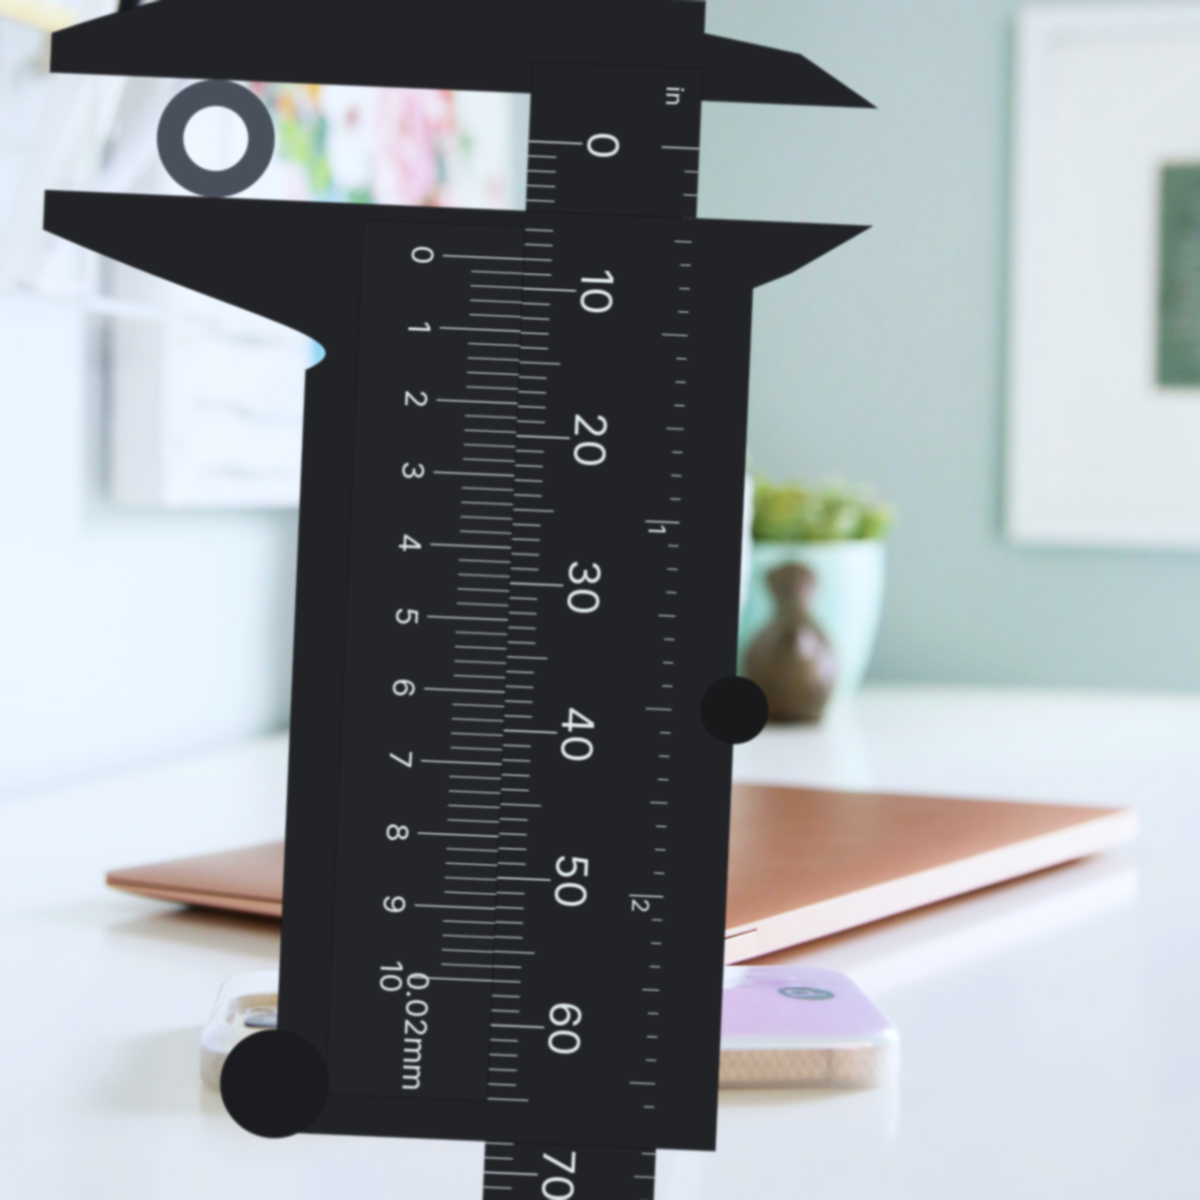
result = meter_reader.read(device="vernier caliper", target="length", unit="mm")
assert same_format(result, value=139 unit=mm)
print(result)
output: value=8.0 unit=mm
